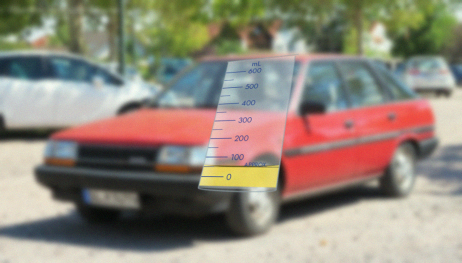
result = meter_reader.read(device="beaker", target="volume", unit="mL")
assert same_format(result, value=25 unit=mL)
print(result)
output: value=50 unit=mL
